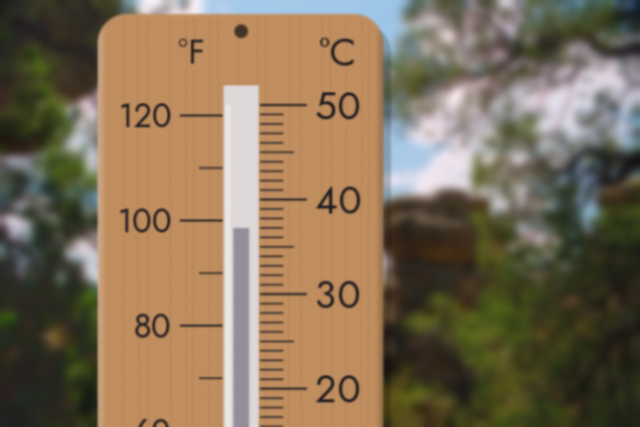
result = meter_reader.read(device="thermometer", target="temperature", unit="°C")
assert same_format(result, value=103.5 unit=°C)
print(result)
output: value=37 unit=°C
